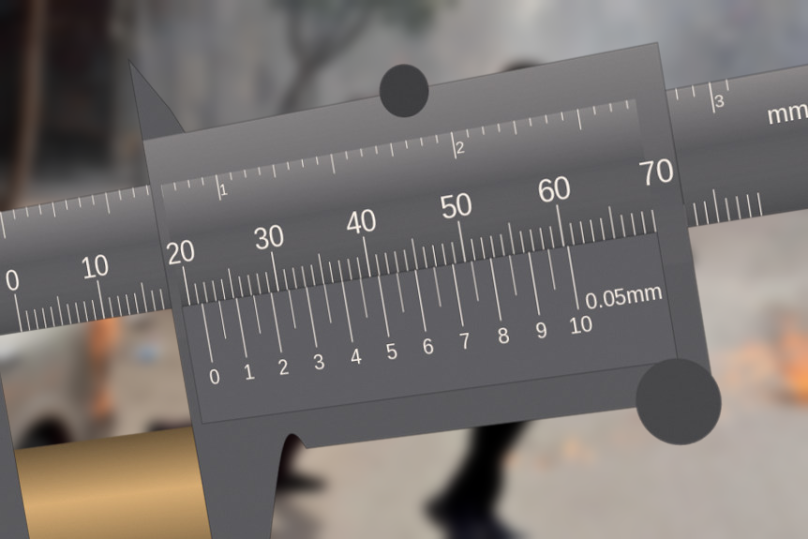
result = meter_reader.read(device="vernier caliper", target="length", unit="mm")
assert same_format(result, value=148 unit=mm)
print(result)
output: value=21.4 unit=mm
